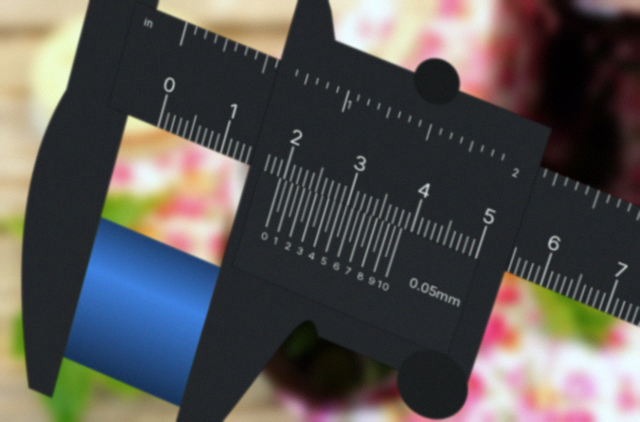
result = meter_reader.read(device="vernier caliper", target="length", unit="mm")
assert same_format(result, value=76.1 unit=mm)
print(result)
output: value=19.5 unit=mm
